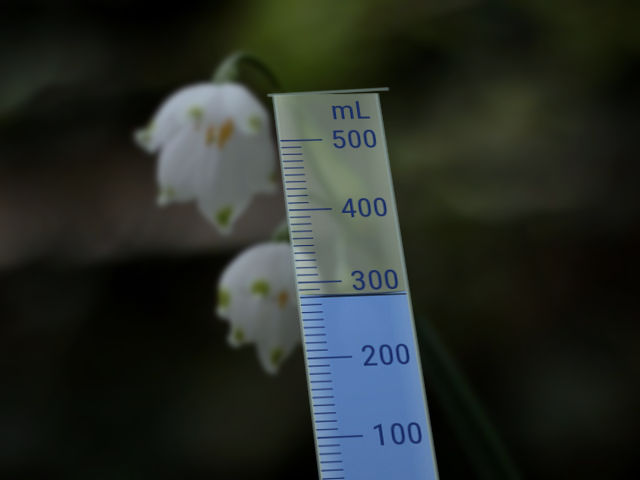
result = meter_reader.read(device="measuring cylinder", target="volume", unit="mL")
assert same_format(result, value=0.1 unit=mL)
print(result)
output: value=280 unit=mL
